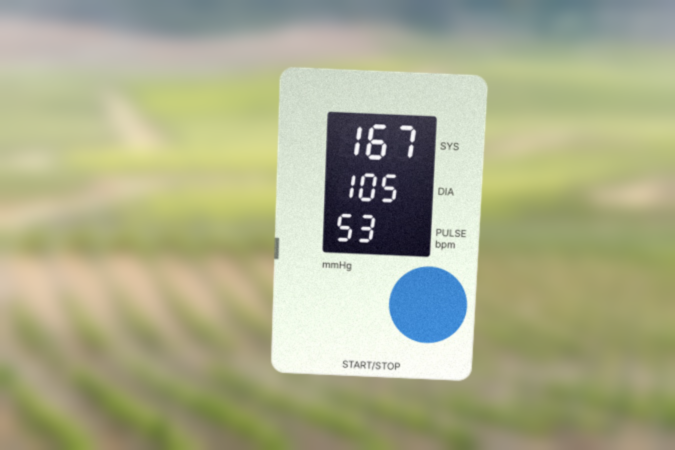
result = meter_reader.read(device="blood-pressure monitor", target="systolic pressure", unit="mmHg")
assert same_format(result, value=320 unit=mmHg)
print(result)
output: value=167 unit=mmHg
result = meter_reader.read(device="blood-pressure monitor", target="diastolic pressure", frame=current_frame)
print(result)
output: value=105 unit=mmHg
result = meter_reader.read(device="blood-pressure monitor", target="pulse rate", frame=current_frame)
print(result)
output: value=53 unit=bpm
